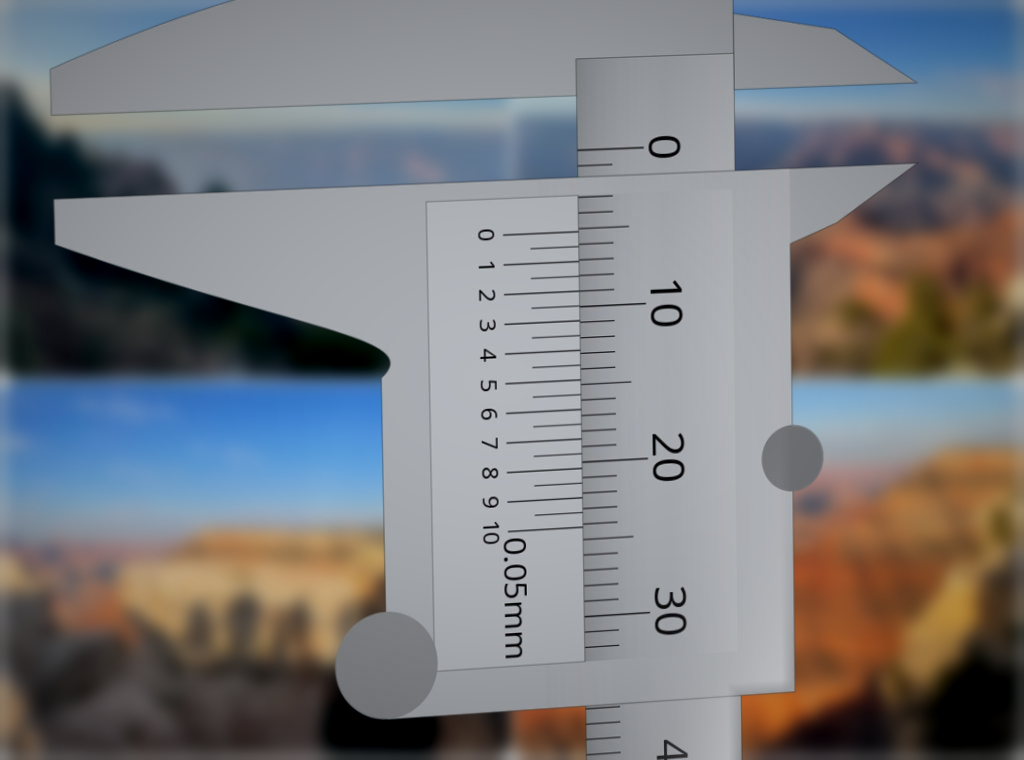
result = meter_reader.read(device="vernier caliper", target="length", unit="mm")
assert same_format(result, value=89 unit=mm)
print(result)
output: value=5.2 unit=mm
